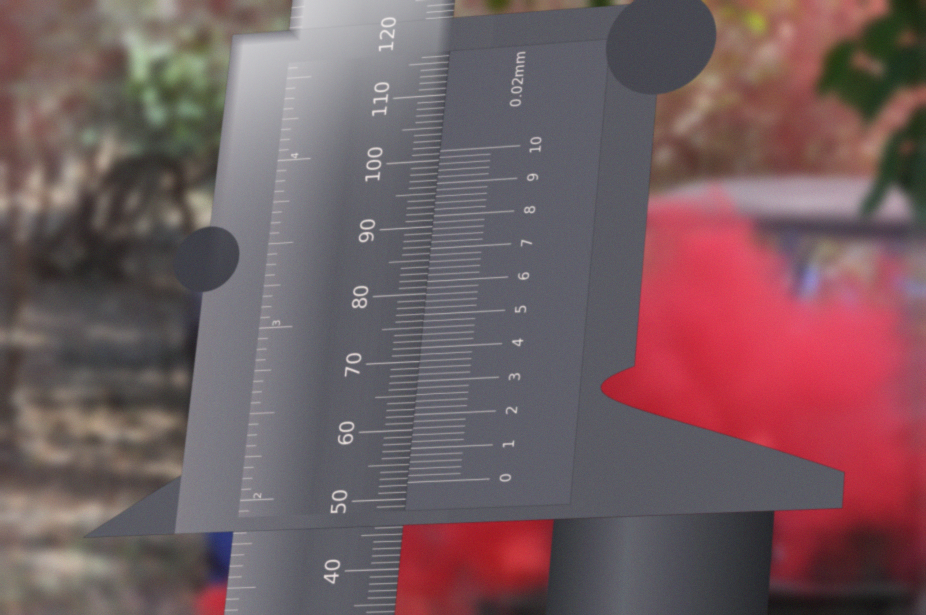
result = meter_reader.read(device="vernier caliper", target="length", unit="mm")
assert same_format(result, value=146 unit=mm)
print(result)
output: value=52.4 unit=mm
